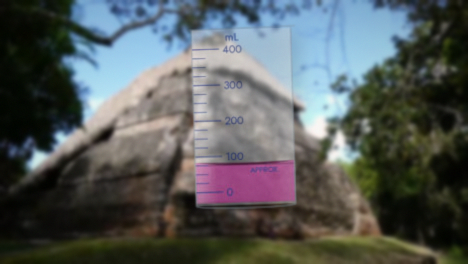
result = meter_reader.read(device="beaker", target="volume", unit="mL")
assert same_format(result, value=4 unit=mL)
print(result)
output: value=75 unit=mL
